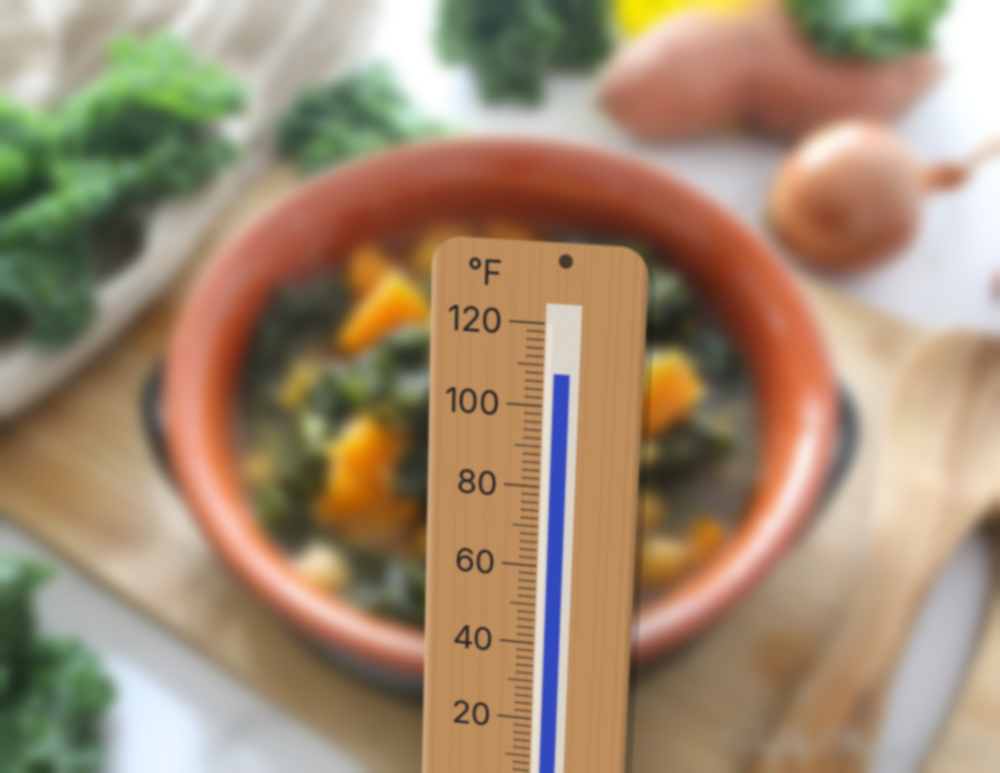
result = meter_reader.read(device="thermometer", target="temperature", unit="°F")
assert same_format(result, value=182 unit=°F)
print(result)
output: value=108 unit=°F
